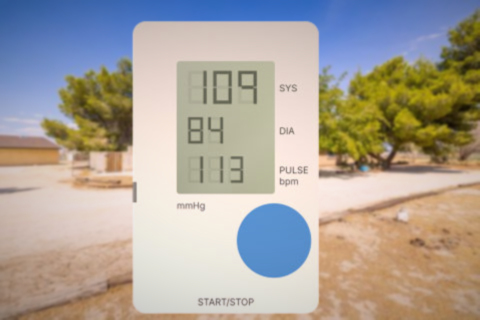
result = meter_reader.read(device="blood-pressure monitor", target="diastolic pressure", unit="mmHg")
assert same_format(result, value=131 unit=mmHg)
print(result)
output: value=84 unit=mmHg
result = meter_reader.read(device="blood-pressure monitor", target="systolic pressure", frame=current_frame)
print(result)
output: value=109 unit=mmHg
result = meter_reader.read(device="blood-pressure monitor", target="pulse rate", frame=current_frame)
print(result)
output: value=113 unit=bpm
